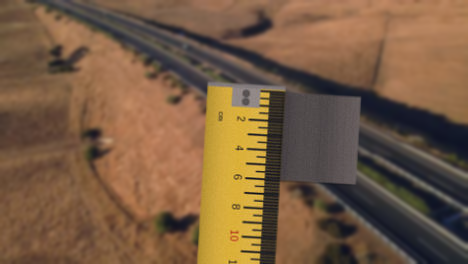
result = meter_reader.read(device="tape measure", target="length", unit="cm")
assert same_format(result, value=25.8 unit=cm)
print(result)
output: value=6 unit=cm
